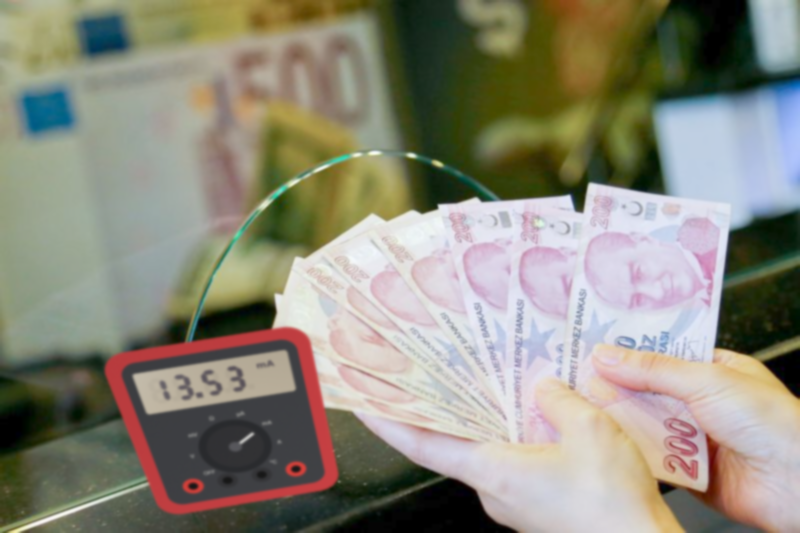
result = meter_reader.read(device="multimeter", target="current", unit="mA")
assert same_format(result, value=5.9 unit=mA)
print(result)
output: value=13.53 unit=mA
